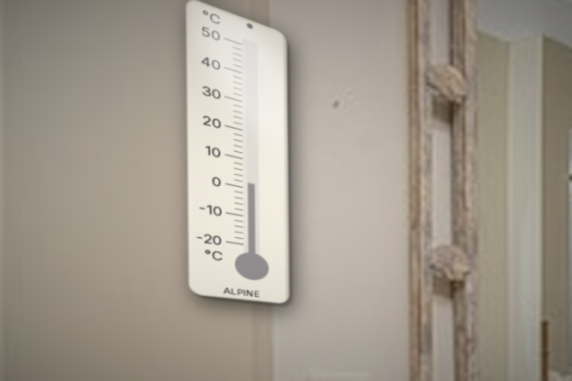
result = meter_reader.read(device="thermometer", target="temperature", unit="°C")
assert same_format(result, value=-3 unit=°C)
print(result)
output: value=2 unit=°C
